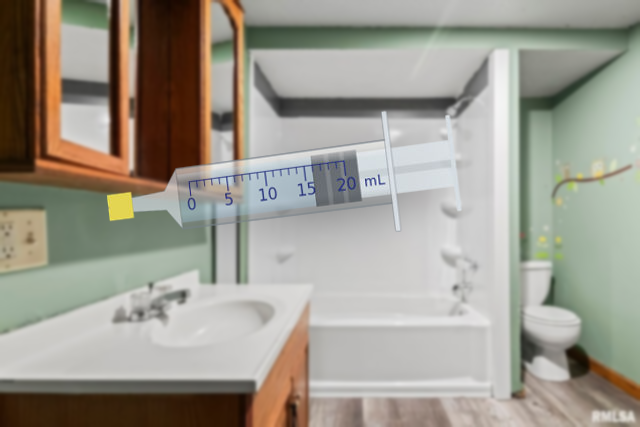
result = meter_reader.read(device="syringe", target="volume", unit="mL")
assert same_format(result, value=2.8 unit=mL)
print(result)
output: value=16 unit=mL
